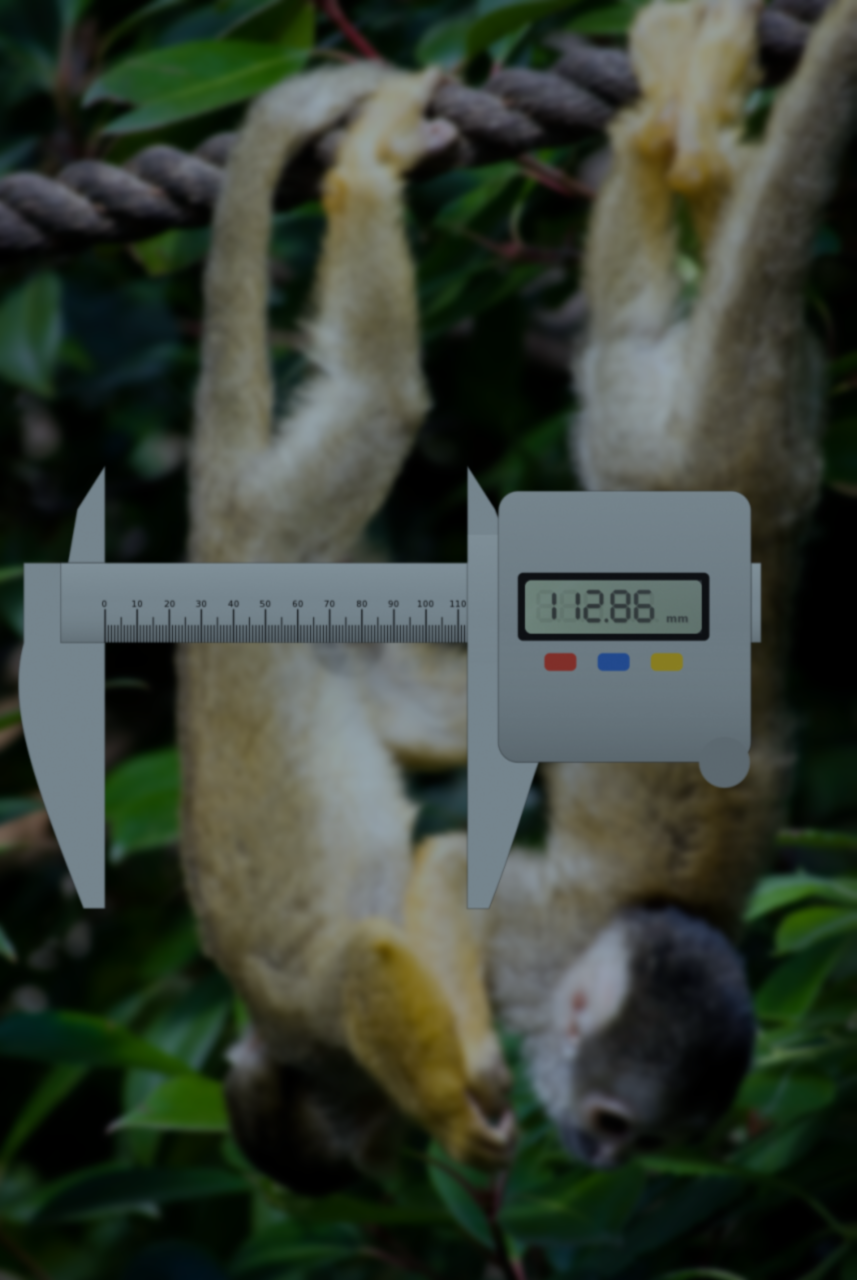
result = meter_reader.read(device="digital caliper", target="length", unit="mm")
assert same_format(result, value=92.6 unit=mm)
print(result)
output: value=112.86 unit=mm
